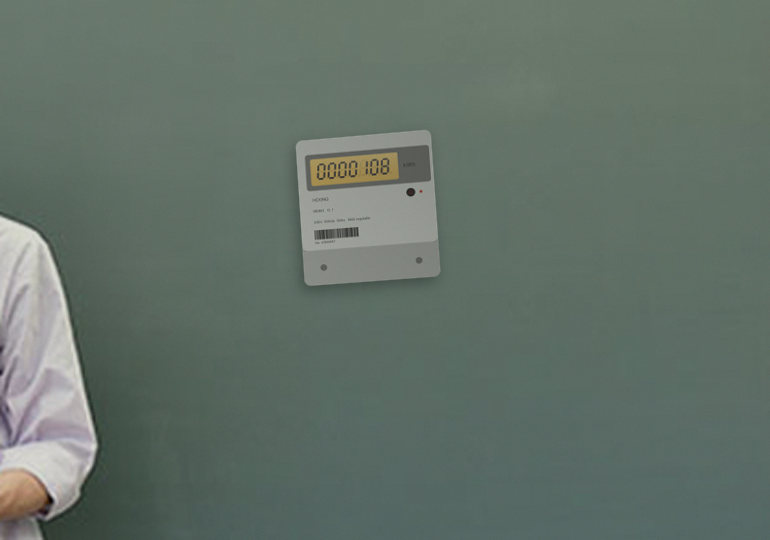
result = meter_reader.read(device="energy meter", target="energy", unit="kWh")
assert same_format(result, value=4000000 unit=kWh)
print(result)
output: value=108 unit=kWh
